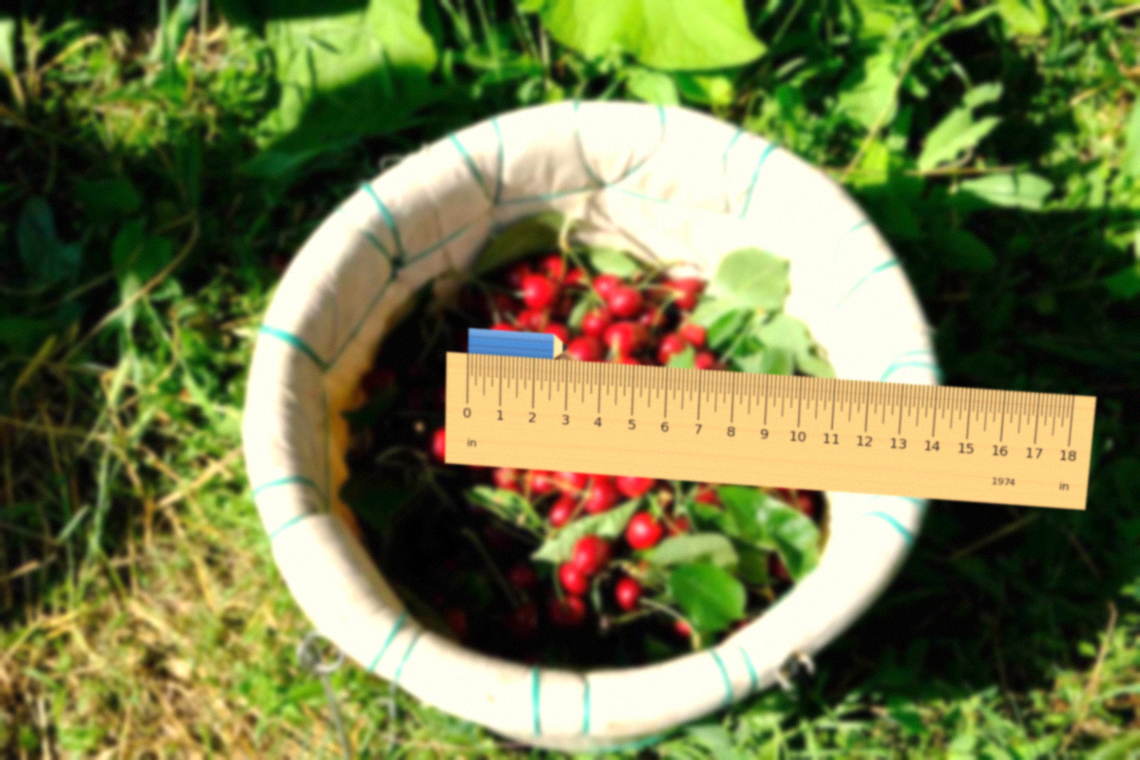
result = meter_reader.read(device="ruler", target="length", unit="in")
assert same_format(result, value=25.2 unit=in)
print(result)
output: value=3 unit=in
